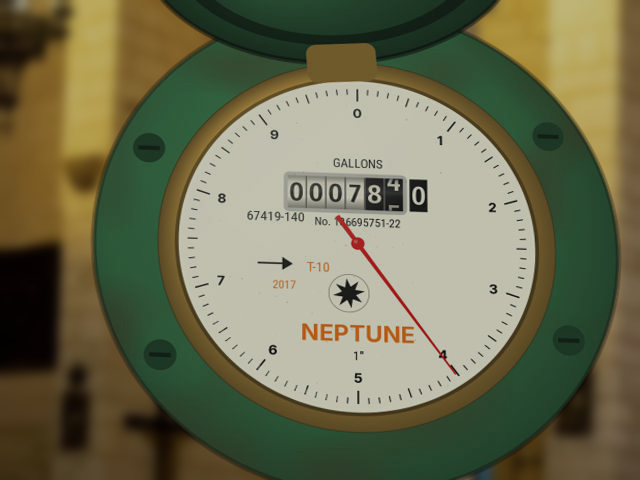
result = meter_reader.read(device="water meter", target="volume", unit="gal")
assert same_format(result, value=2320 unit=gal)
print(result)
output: value=7844.0 unit=gal
